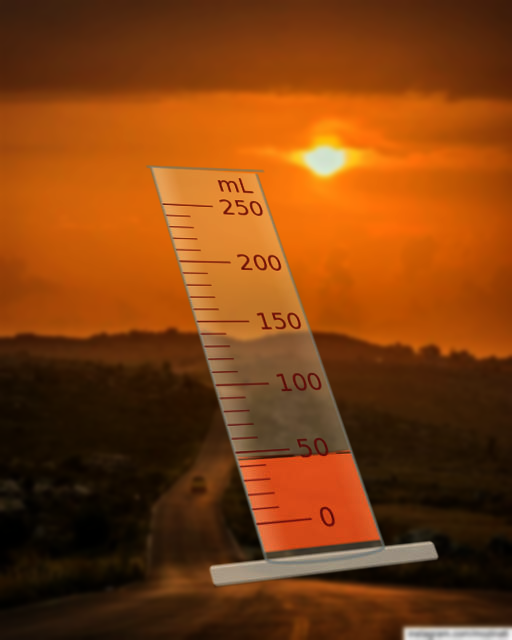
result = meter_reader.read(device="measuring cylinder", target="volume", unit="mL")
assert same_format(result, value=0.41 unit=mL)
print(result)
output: value=45 unit=mL
